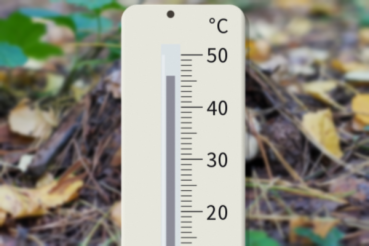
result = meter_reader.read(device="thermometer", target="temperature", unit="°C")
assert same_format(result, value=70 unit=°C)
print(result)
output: value=46 unit=°C
